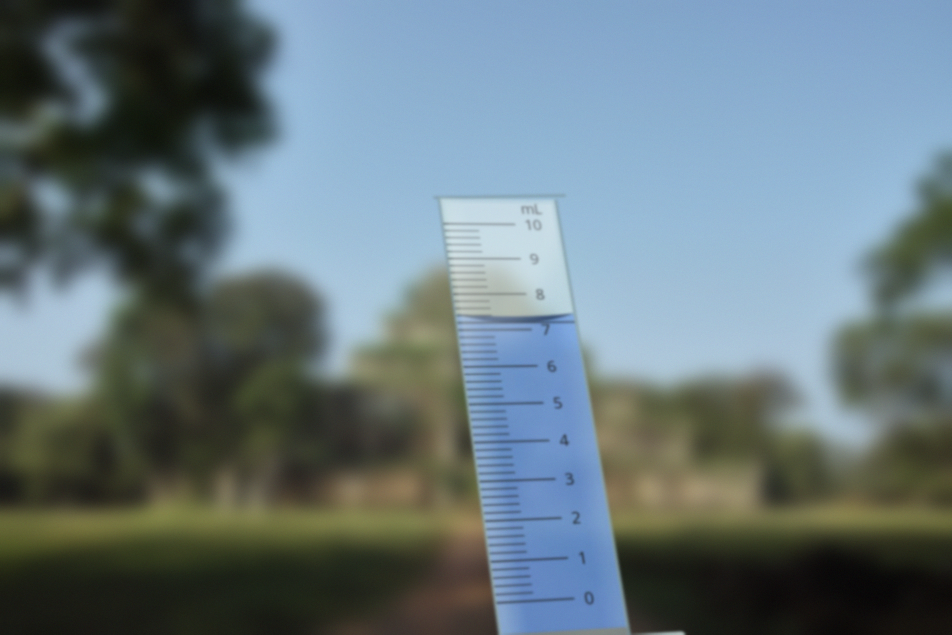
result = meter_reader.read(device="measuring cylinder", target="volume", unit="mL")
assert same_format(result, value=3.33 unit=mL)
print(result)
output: value=7.2 unit=mL
